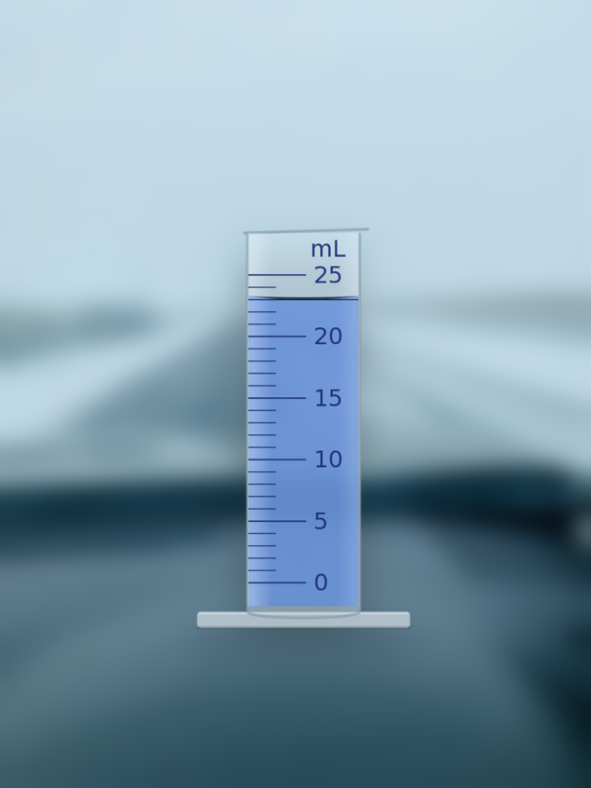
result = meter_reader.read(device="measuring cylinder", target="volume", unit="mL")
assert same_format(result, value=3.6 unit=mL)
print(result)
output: value=23 unit=mL
